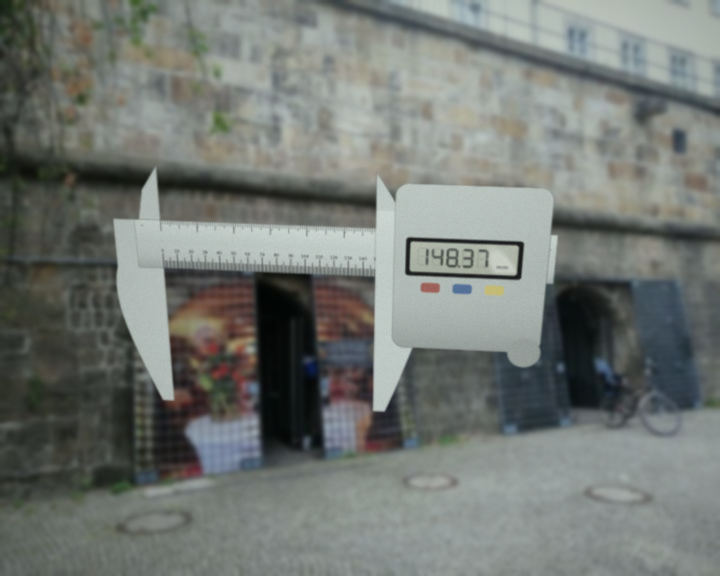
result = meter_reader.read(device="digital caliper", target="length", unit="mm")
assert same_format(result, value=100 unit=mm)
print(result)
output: value=148.37 unit=mm
